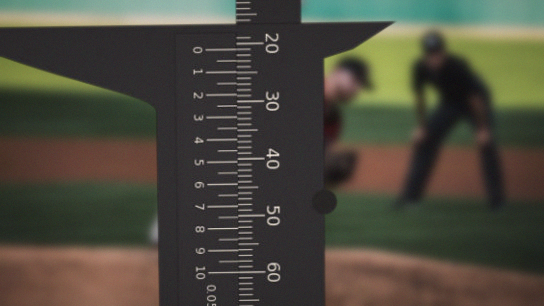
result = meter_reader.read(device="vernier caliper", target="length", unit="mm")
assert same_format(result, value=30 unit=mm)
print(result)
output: value=21.0 unit=mm
